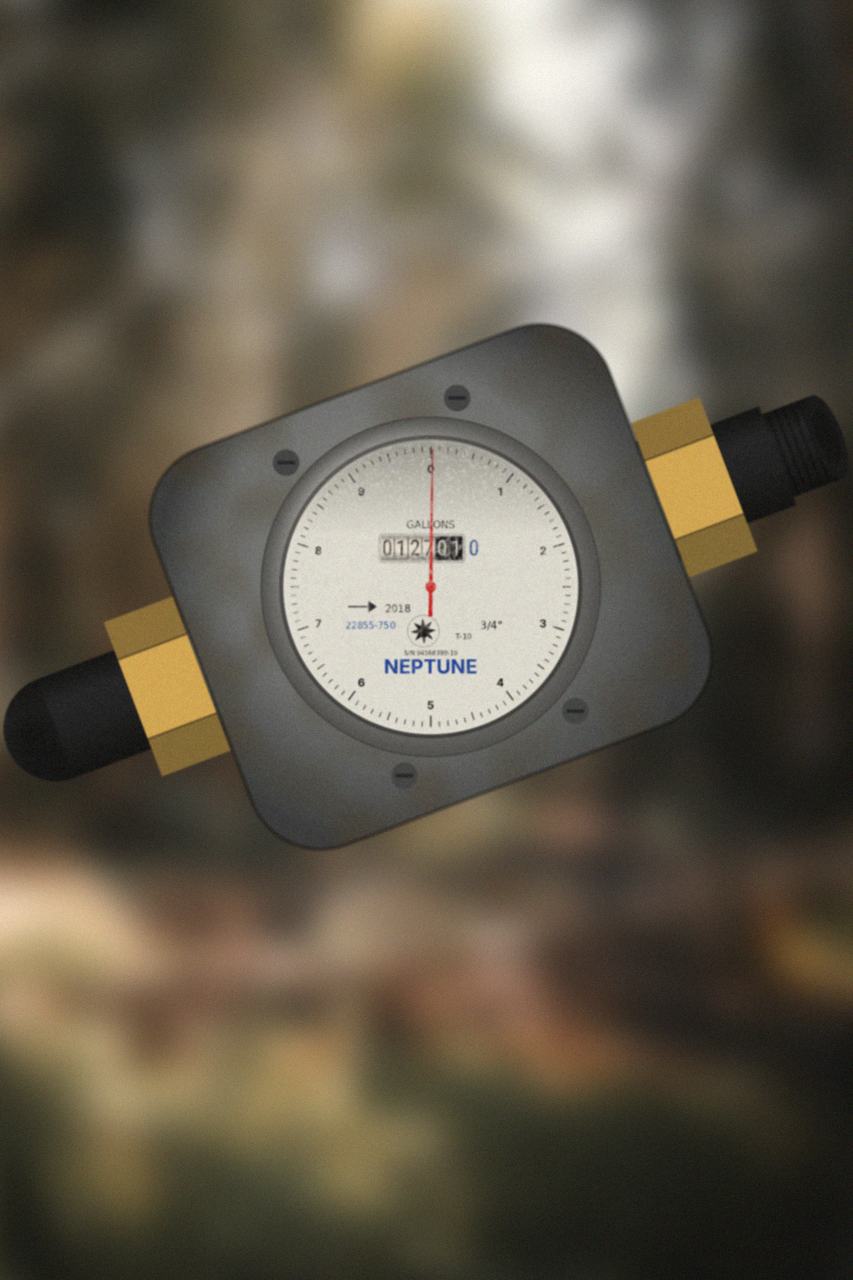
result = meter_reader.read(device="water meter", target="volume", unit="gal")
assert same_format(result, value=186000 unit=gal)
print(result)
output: value=127010.0 unit=gal
